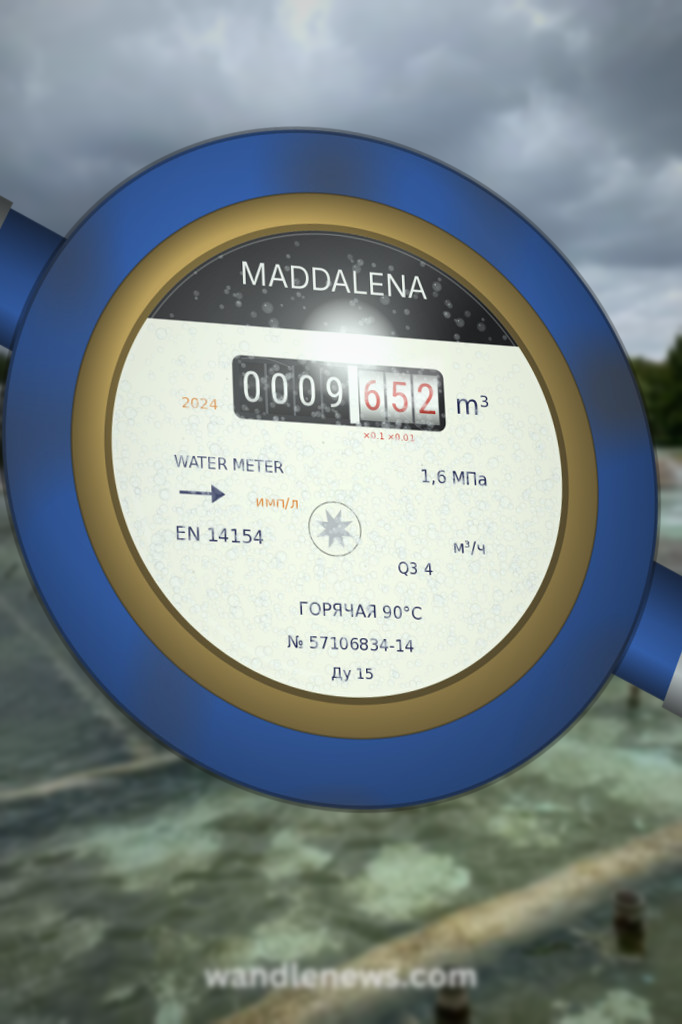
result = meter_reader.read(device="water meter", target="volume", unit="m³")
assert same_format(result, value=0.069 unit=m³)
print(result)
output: value=9.652 unit=m³
